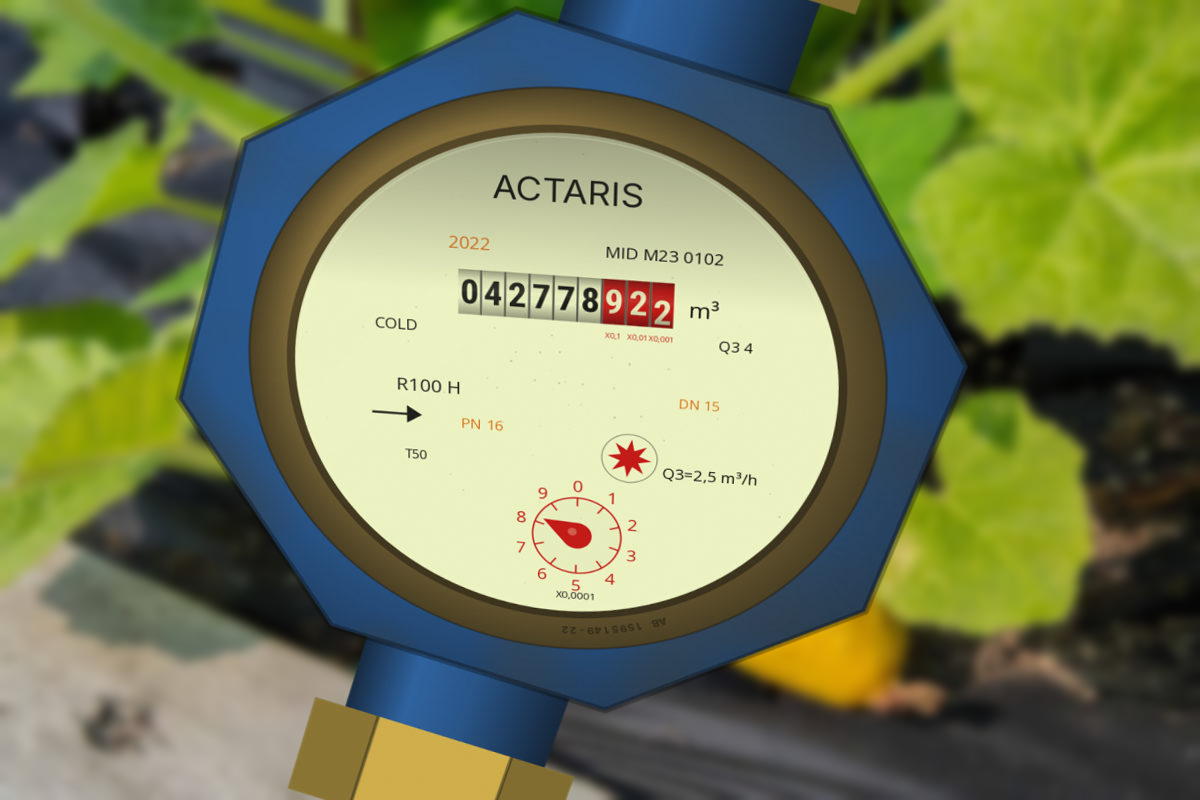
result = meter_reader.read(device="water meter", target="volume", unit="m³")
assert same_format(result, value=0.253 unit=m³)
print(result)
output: value=42778.9218 unit=m³
